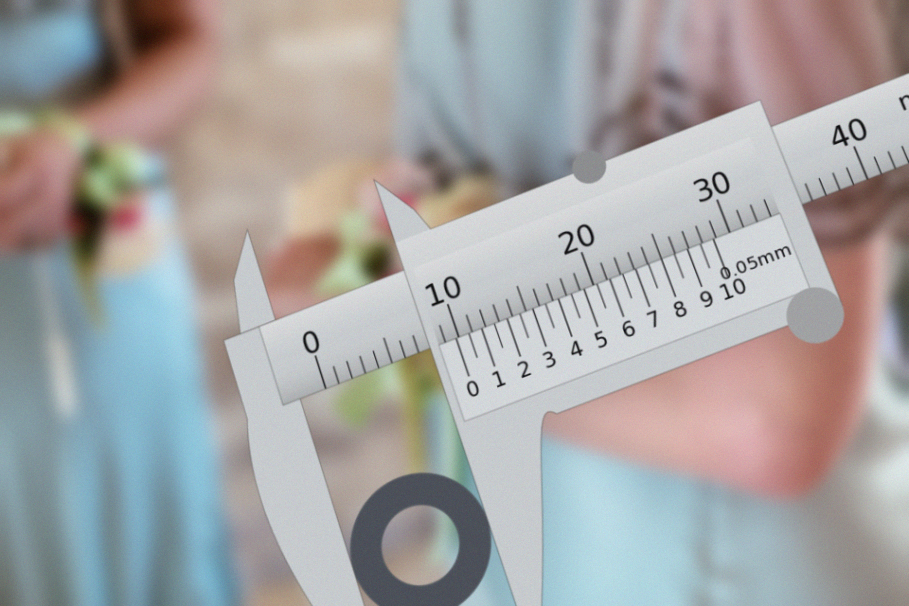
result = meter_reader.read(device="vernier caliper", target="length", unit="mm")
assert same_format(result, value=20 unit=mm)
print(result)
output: value=9.8 unit=mm
